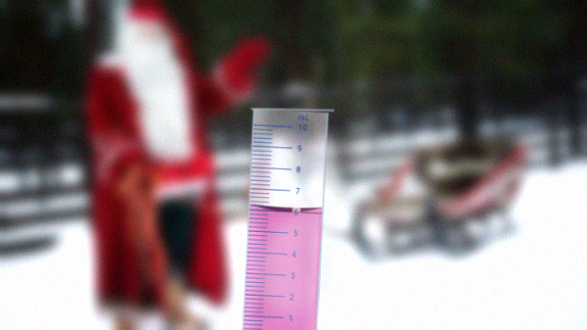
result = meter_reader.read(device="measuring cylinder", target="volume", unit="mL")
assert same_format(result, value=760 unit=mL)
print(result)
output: value=6 unit=mL
